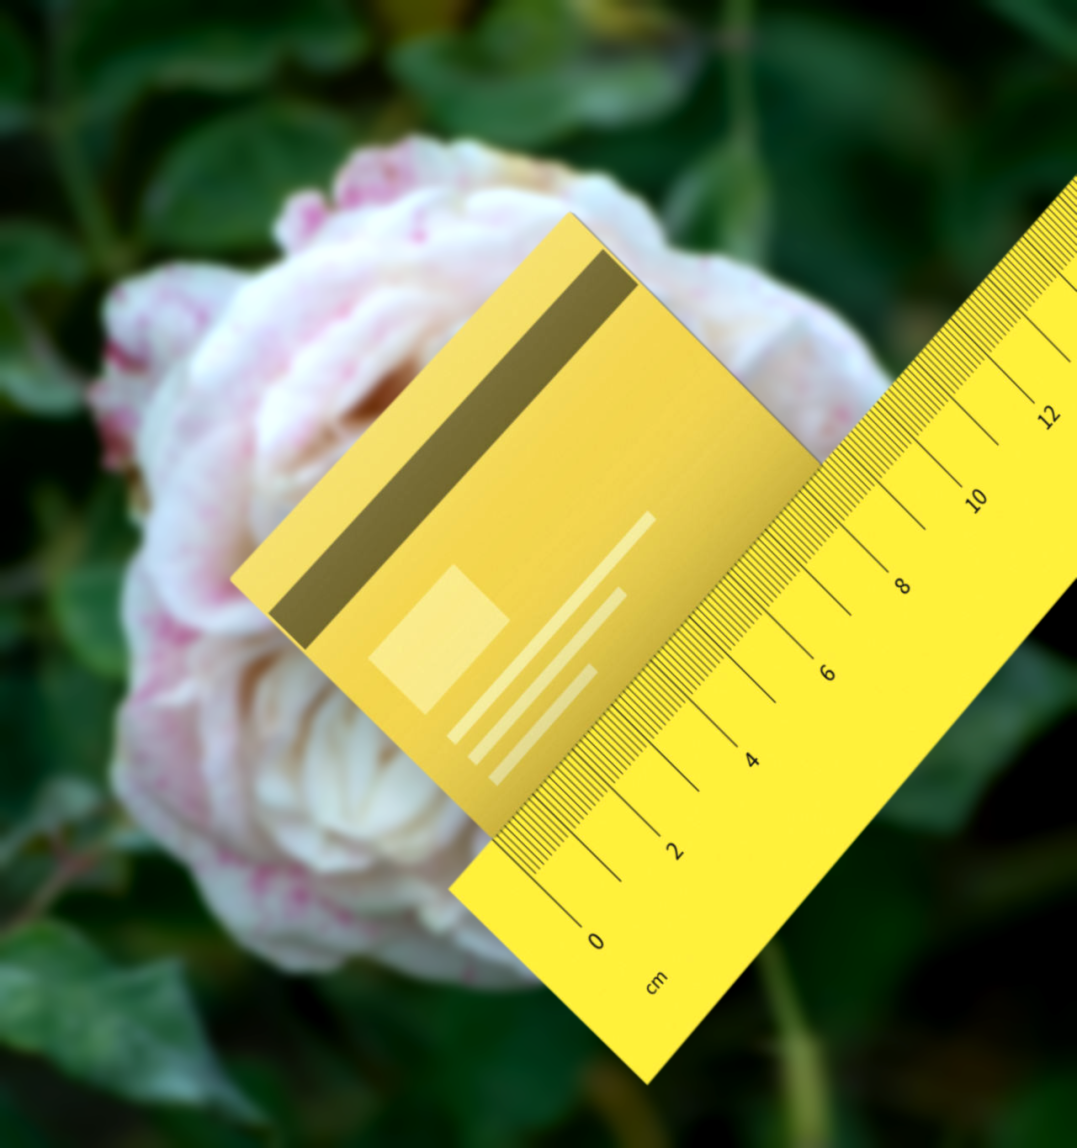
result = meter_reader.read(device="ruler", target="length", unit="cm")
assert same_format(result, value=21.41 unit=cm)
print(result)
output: value=8.5 unit=cm
